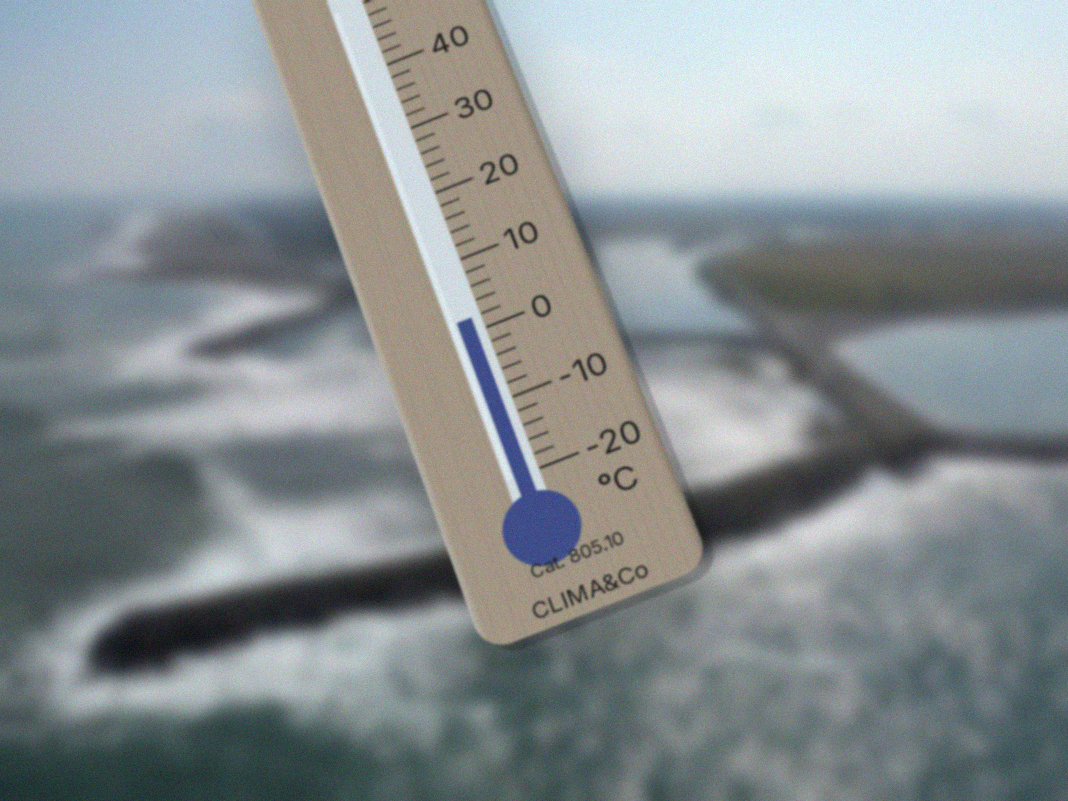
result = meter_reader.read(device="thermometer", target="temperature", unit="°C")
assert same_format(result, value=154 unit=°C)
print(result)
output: value=2 unit=°C
